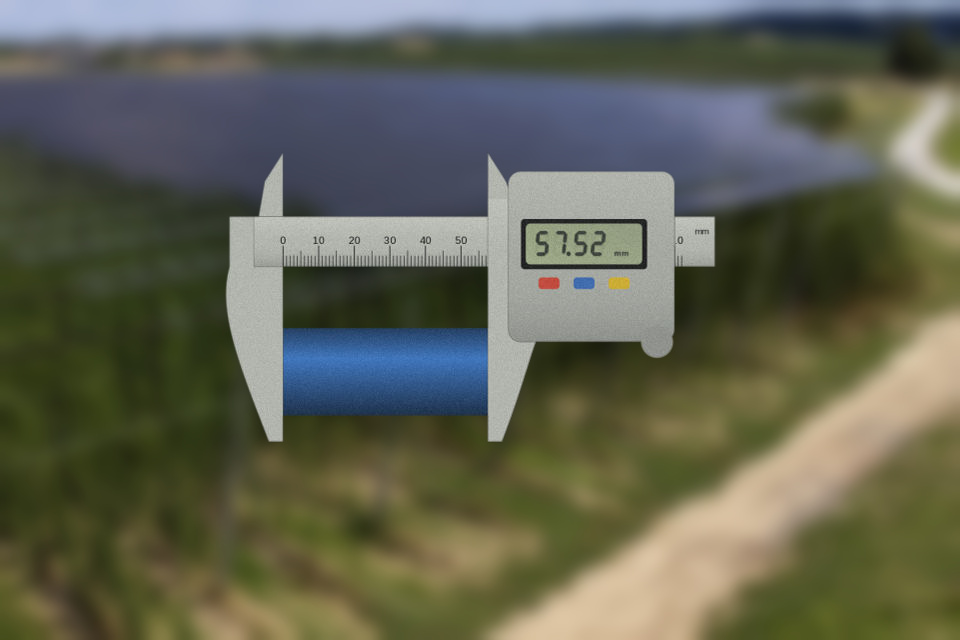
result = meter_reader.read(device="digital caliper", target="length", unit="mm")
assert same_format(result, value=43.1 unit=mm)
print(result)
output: value=57.52 unit=mm
